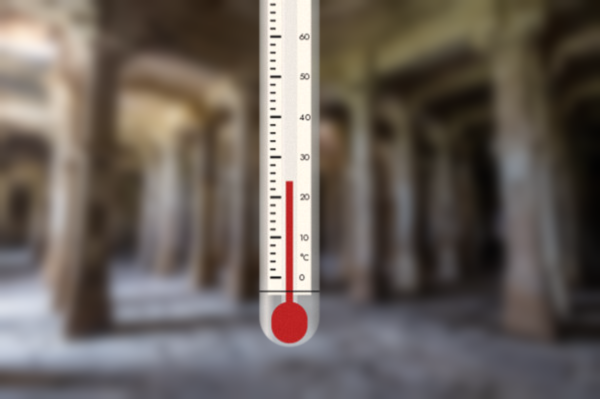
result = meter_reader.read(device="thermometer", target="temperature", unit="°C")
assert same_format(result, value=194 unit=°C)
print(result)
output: value=24 unit=°C
